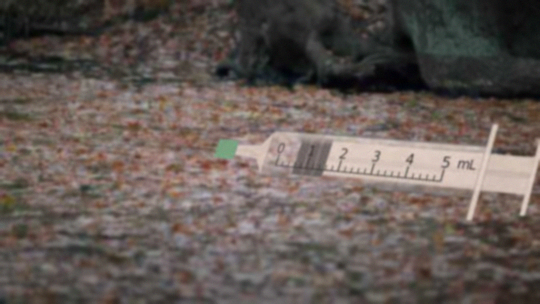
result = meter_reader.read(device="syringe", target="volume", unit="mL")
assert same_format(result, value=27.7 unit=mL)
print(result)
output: value=0.6 unit=mL
